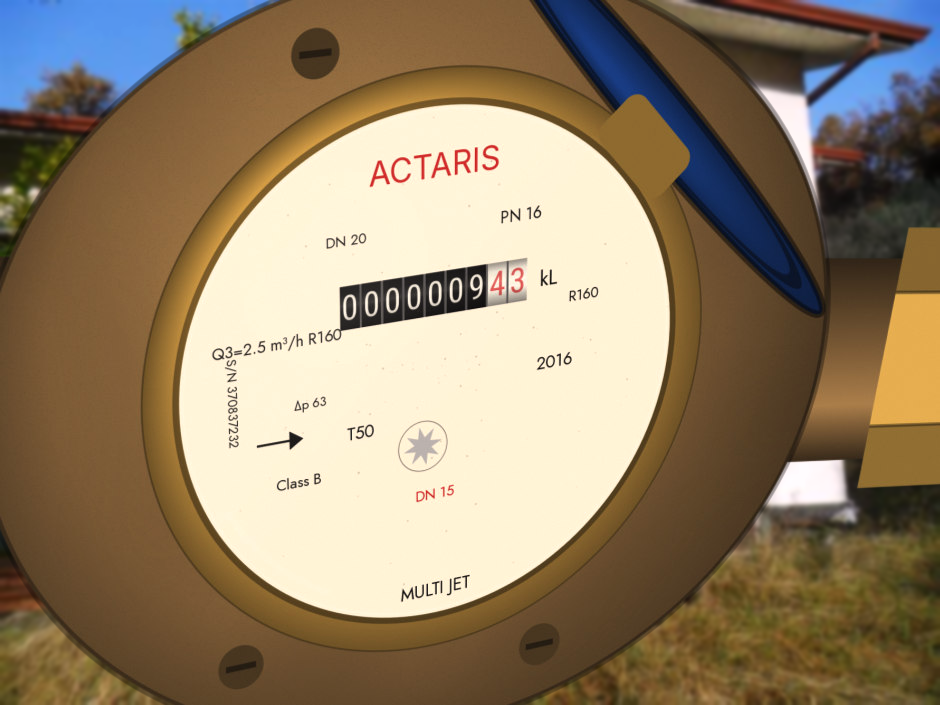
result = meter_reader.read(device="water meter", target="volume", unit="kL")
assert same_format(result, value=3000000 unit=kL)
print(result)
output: value=9.43 unit=kL
